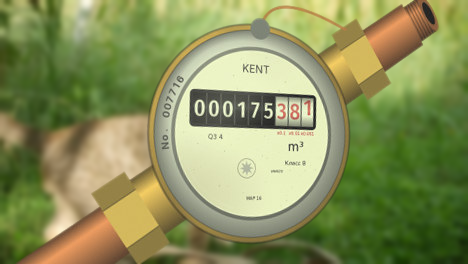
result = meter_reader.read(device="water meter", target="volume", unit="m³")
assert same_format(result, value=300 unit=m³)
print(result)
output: value=175.381 unit=m³
